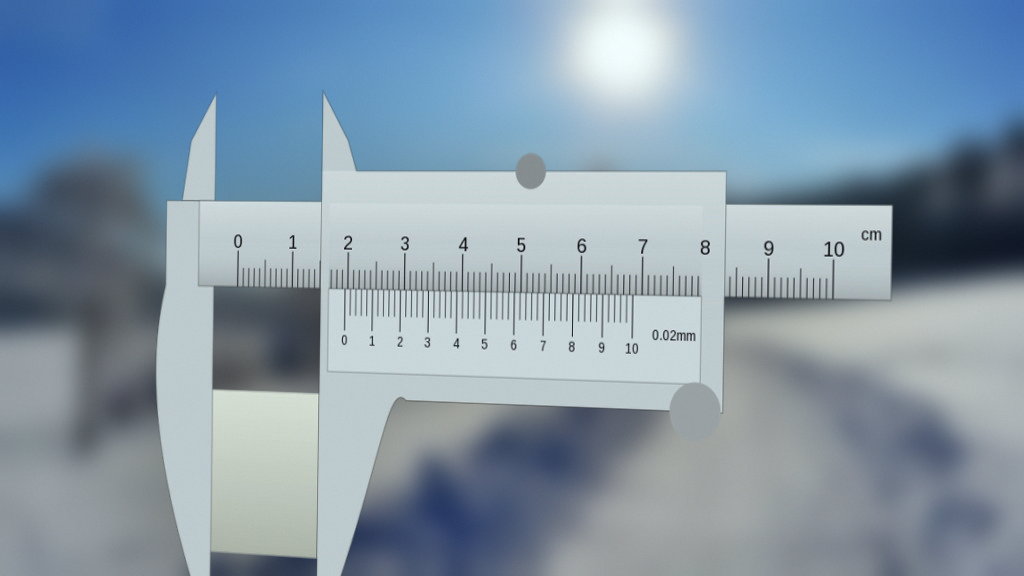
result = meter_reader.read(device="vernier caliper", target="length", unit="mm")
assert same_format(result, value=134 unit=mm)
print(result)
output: value=19.5 unit=mm
